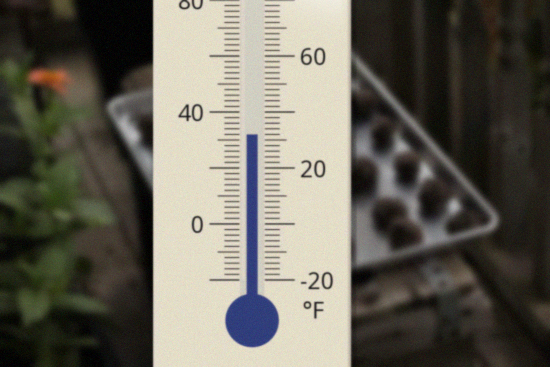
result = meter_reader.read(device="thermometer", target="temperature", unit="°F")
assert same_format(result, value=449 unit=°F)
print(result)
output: value=32 unit=°F
